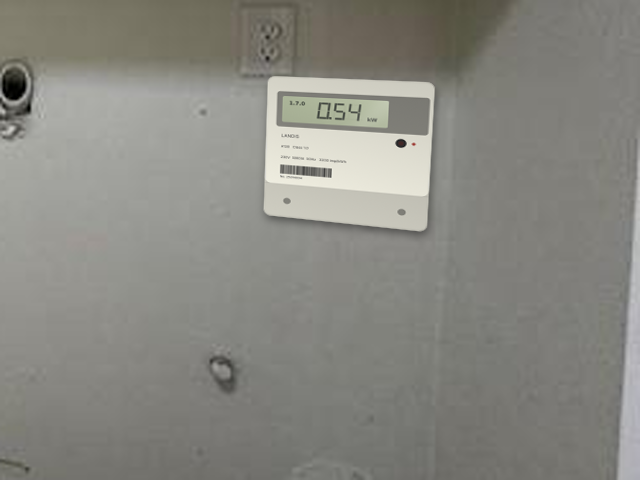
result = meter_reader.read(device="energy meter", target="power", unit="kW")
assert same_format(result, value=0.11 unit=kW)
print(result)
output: value=0.54 unit=kW
